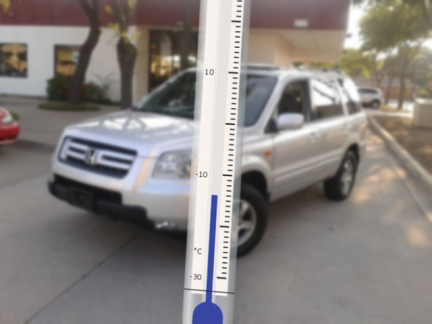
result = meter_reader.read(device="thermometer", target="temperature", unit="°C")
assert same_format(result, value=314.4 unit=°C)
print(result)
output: value=-14 unit=°C
